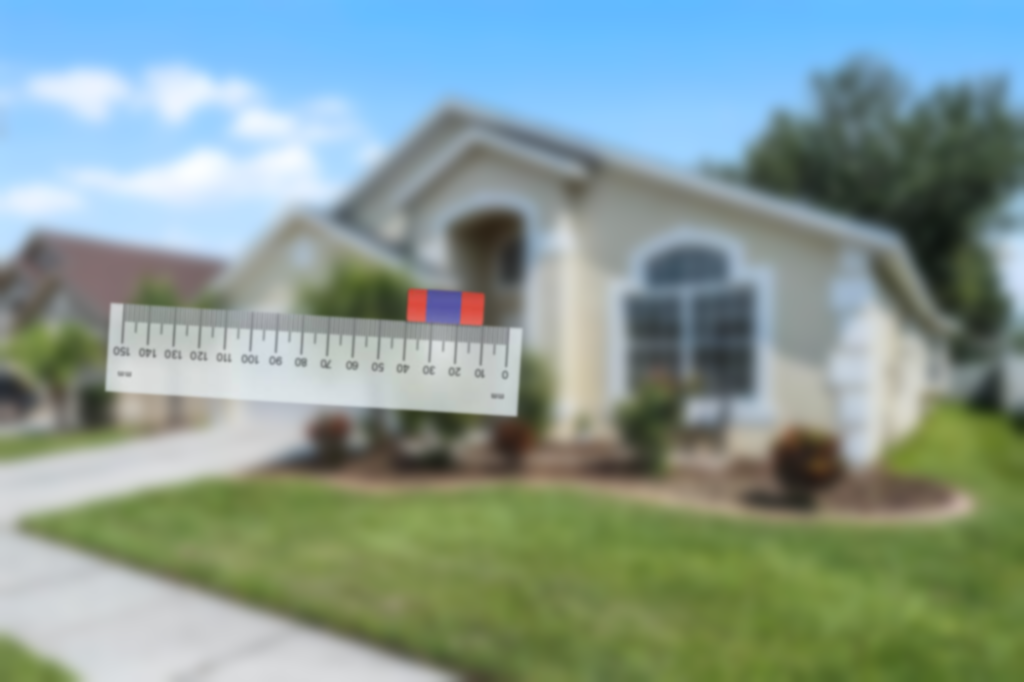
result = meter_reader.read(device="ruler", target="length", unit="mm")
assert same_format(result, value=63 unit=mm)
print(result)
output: value=30 unit=mm
